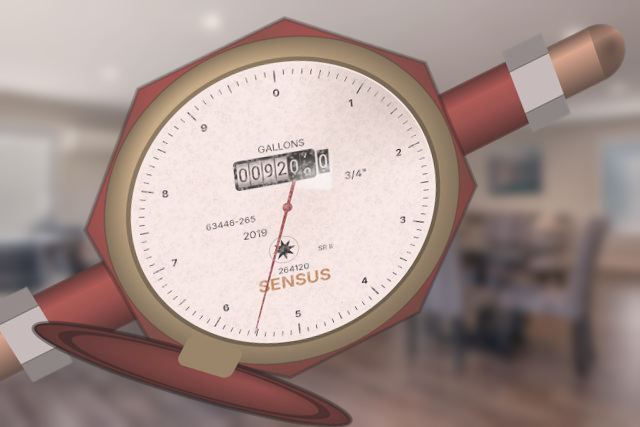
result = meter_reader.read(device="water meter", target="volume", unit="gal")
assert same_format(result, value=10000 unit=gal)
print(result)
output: value=92075.5 unit=gal
